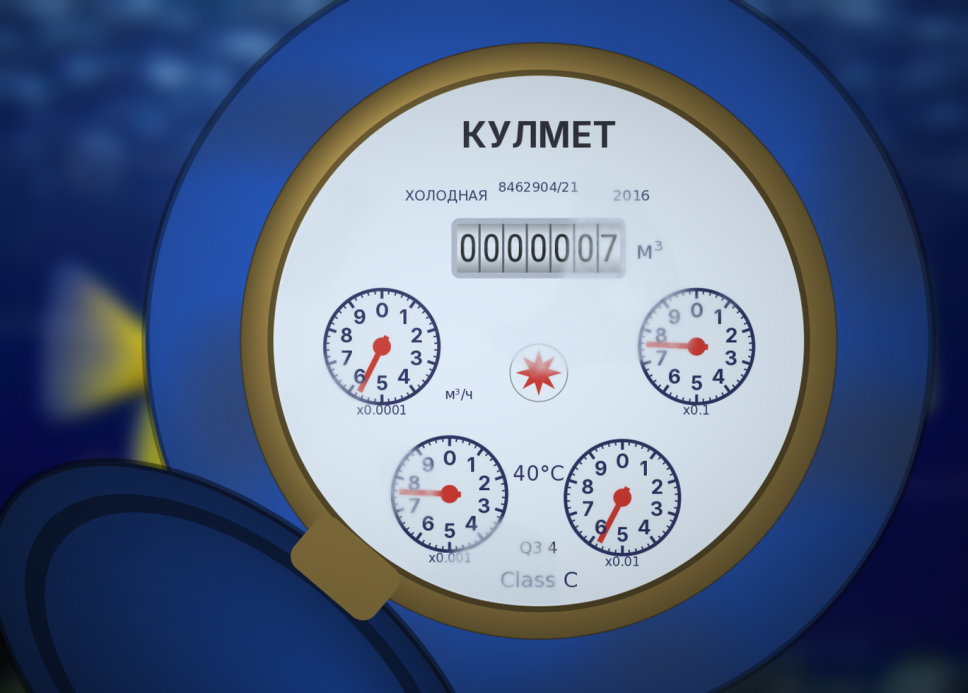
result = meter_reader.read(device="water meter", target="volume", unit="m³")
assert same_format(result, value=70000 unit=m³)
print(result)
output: value=7.7575 unit=m³
